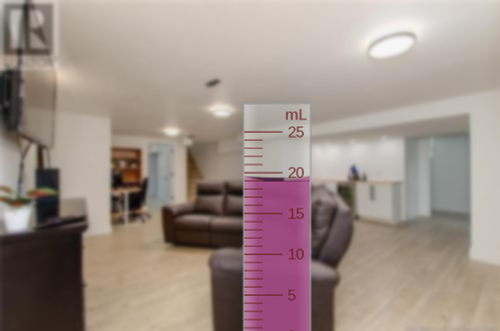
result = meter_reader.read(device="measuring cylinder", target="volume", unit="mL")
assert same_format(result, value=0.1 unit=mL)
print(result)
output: value=19 unit=mL
